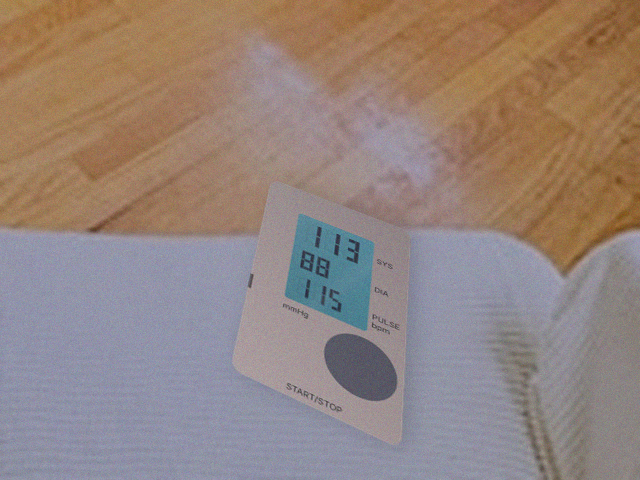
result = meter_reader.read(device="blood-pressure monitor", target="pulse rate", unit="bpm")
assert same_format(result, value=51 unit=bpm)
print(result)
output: value=115 unit=bpm
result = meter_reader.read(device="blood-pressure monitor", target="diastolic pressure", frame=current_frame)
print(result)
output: value=88 unit=mmHg
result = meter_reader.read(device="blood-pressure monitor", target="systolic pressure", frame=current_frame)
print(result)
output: value=113 unit=mmHg
